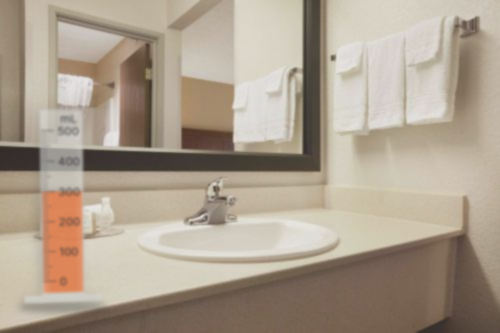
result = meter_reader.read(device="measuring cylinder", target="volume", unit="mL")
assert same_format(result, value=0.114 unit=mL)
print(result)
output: value=300 unit=mL
